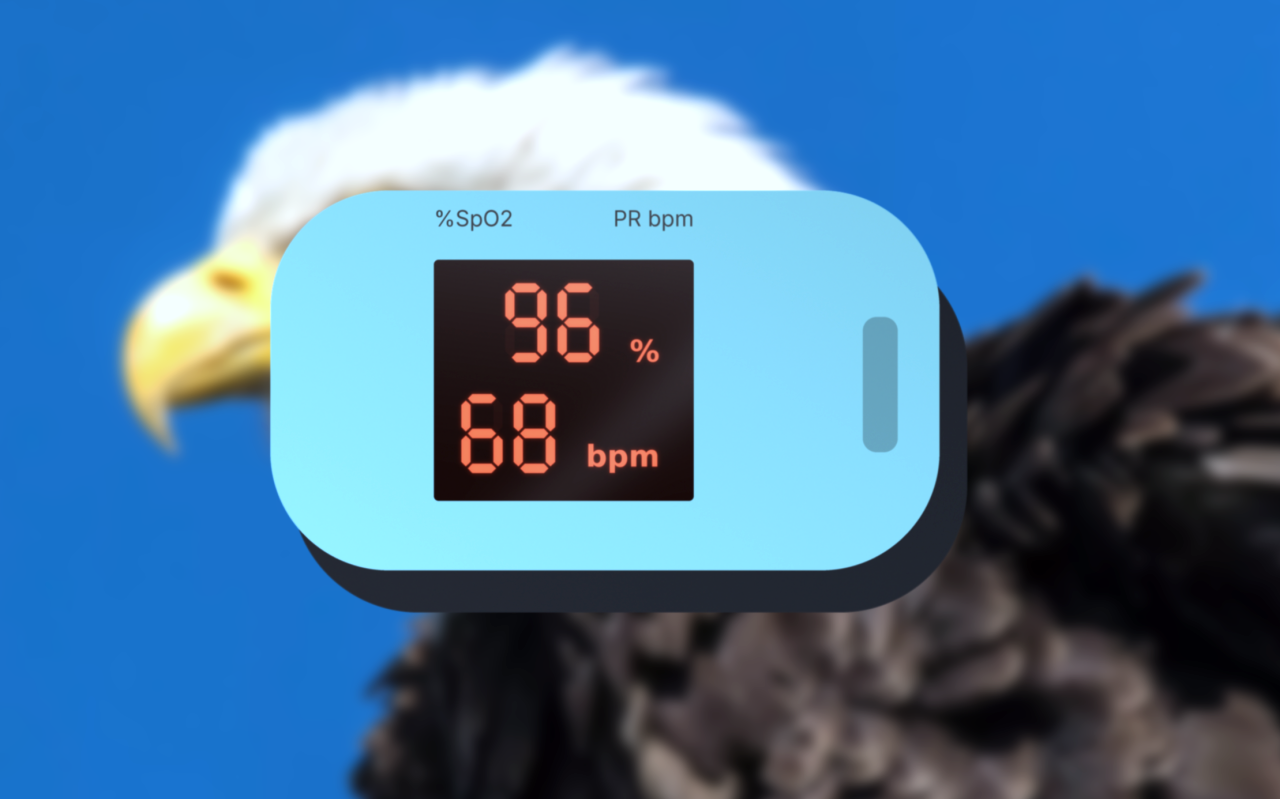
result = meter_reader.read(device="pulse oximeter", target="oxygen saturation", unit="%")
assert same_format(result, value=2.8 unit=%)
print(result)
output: value=96 unit=%
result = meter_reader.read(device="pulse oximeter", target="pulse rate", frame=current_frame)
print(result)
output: value=68 unit=bpm
